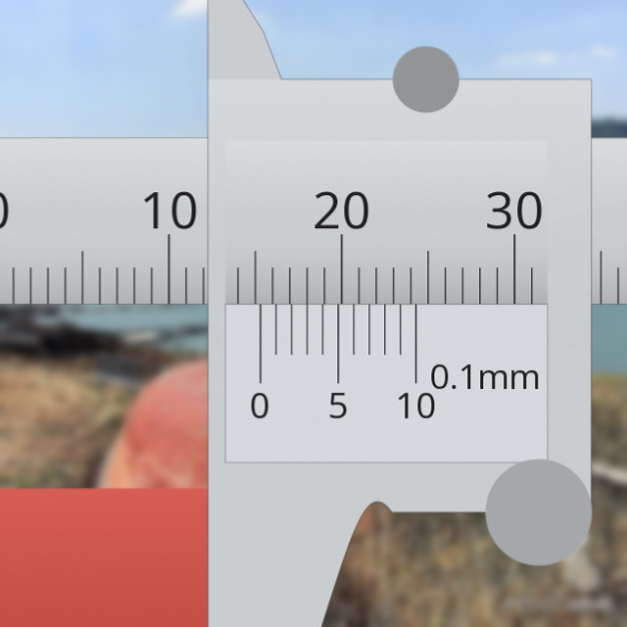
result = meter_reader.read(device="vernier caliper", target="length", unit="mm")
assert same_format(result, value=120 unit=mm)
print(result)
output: value=15.3 unit=mm
